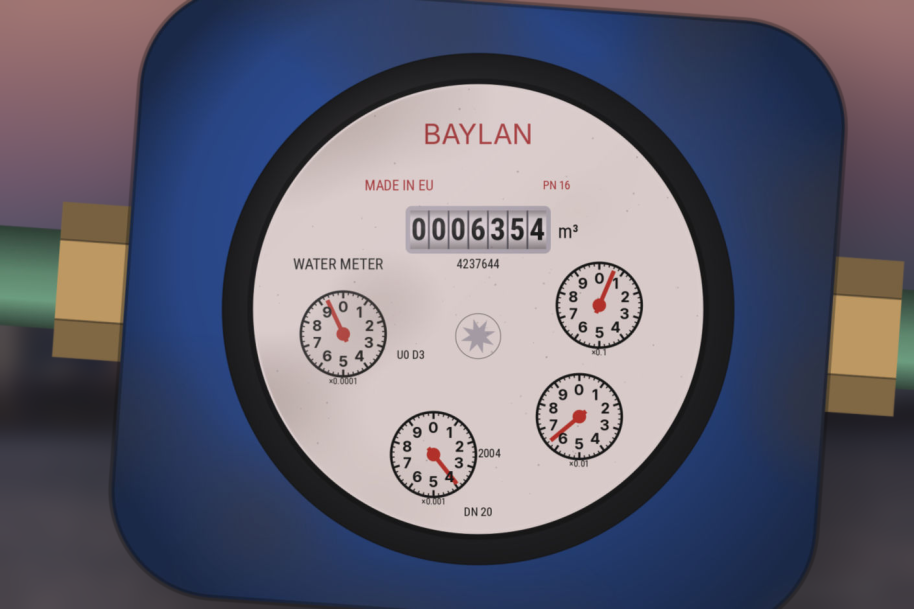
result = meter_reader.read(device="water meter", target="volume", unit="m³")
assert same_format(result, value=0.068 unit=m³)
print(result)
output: value=6354.0639 unit=m³
